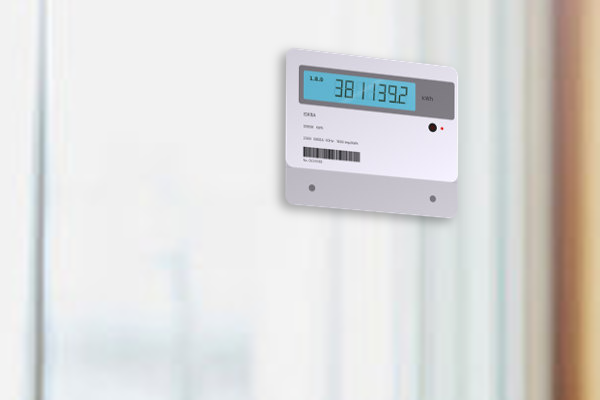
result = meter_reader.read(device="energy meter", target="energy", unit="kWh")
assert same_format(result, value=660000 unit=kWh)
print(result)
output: value=381139.2 unit=kWh
